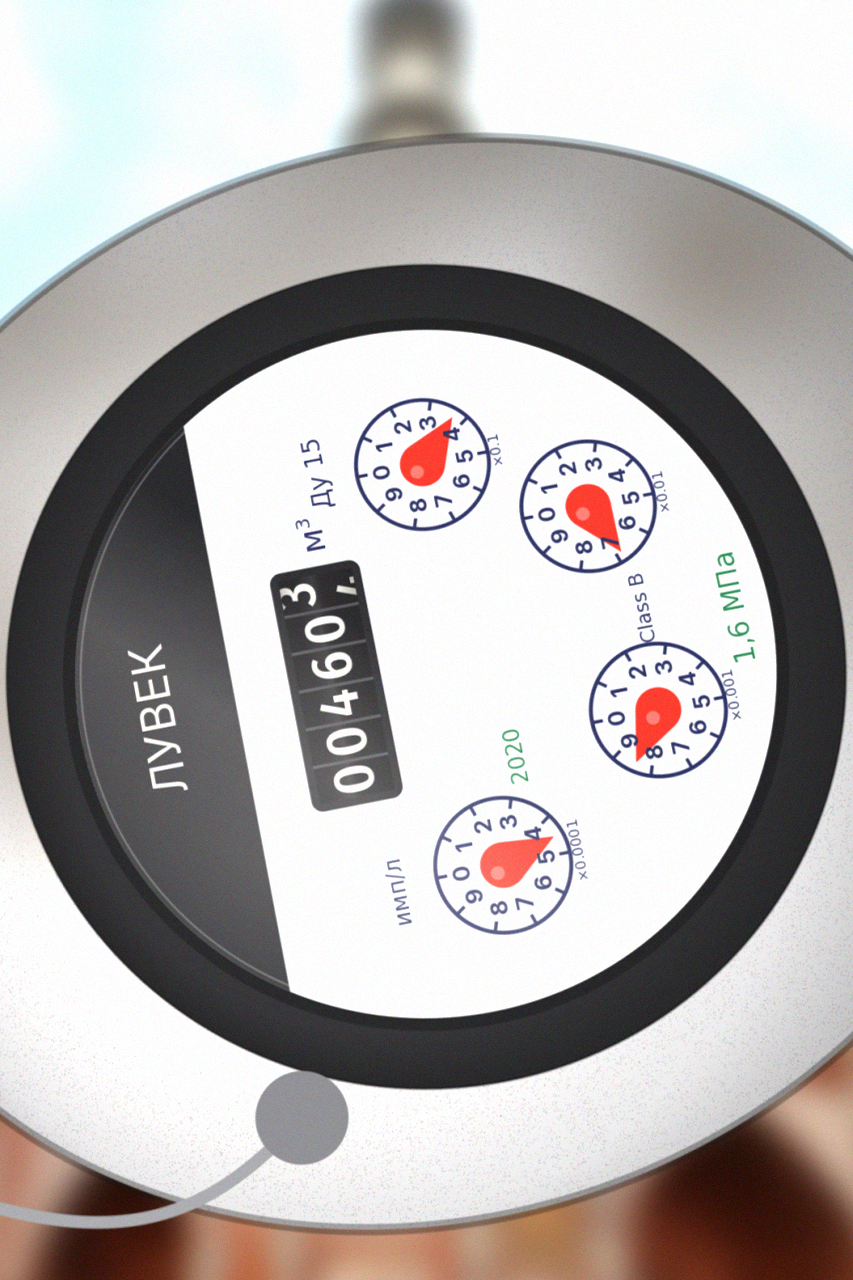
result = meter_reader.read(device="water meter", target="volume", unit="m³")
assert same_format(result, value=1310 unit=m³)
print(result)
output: value=4603.3684 unit=m³
